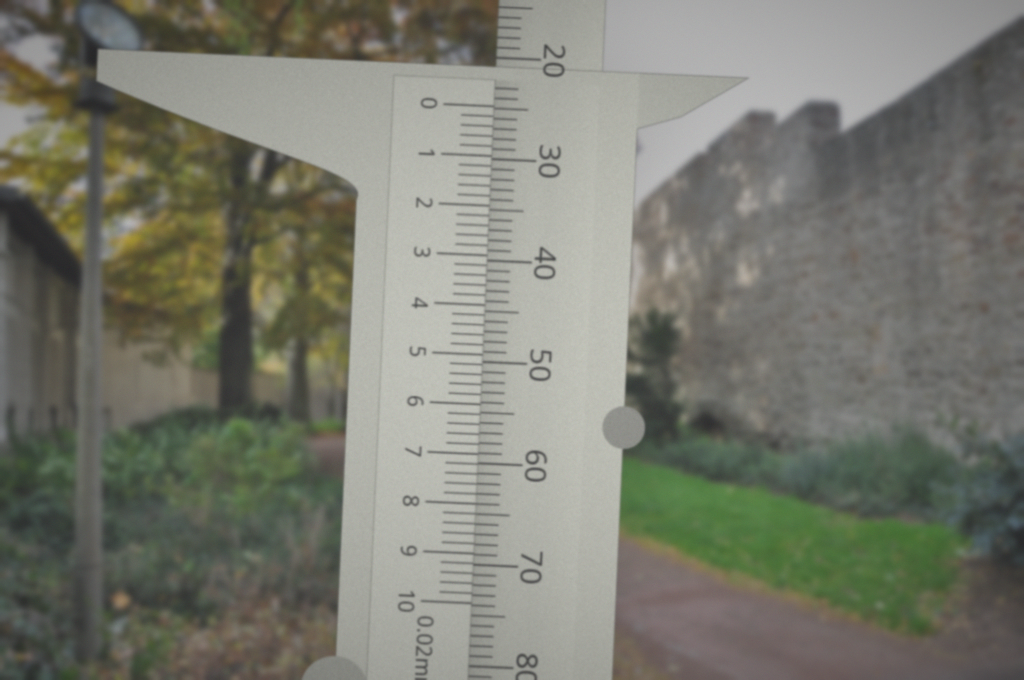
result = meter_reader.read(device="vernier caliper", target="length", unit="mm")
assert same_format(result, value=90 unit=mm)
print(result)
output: value=24.8 unit=mm
